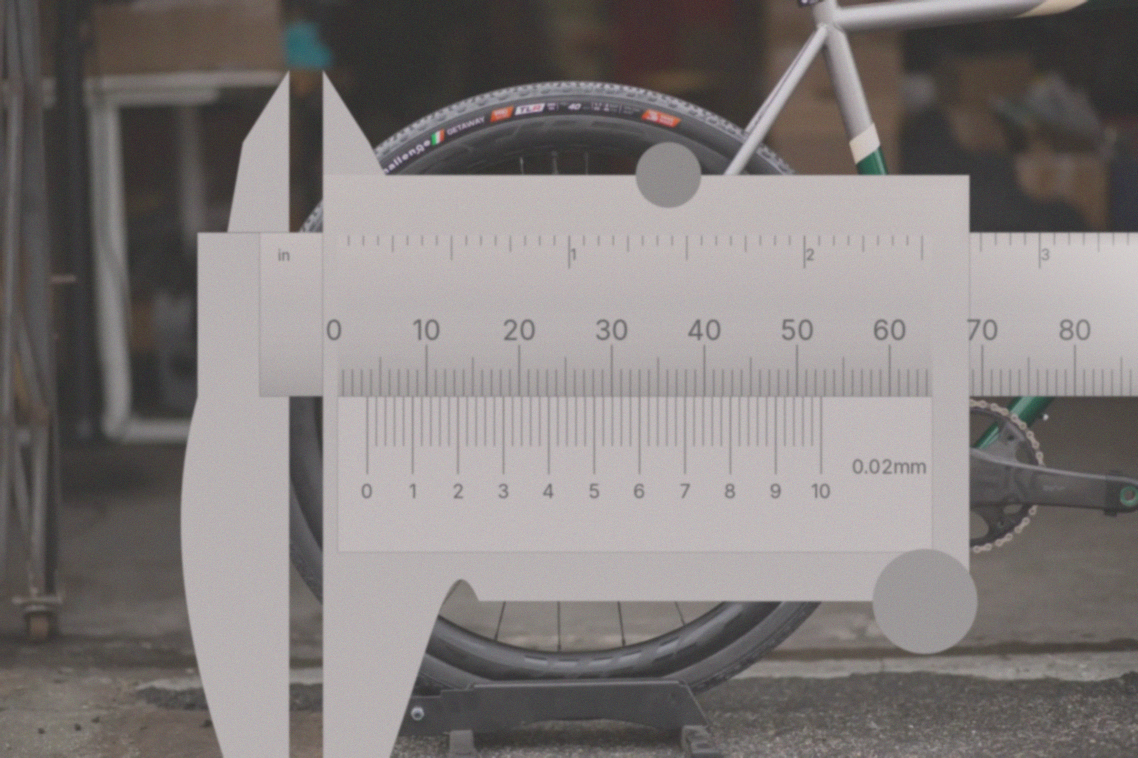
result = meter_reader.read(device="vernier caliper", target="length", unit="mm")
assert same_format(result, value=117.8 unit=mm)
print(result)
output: value=3.6 unit=mm
